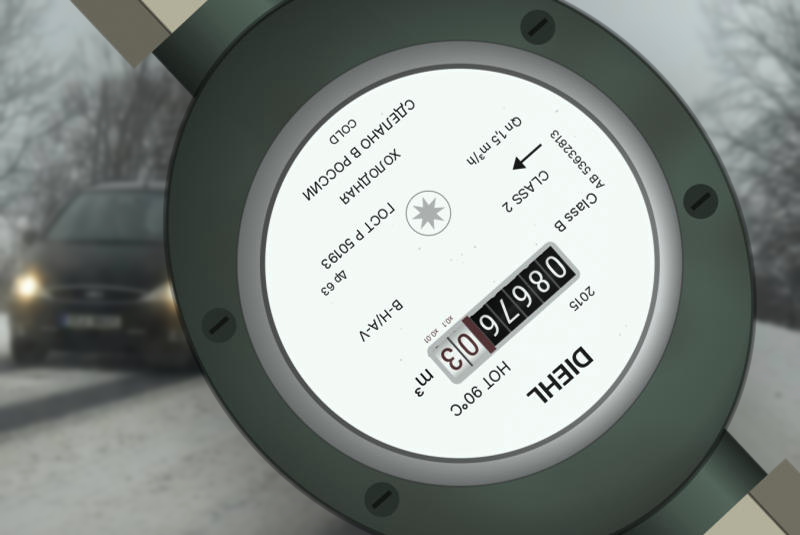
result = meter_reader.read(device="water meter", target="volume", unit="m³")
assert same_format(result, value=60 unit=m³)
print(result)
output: value=8676.03 unit=m³
